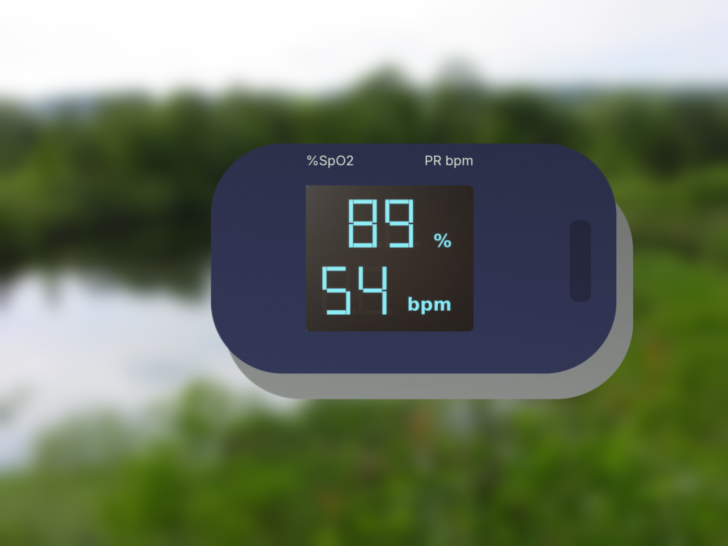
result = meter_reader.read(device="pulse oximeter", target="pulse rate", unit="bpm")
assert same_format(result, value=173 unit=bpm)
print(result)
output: value=54 unit=bpm
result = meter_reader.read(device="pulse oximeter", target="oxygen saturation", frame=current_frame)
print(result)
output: value=89 unit=%
